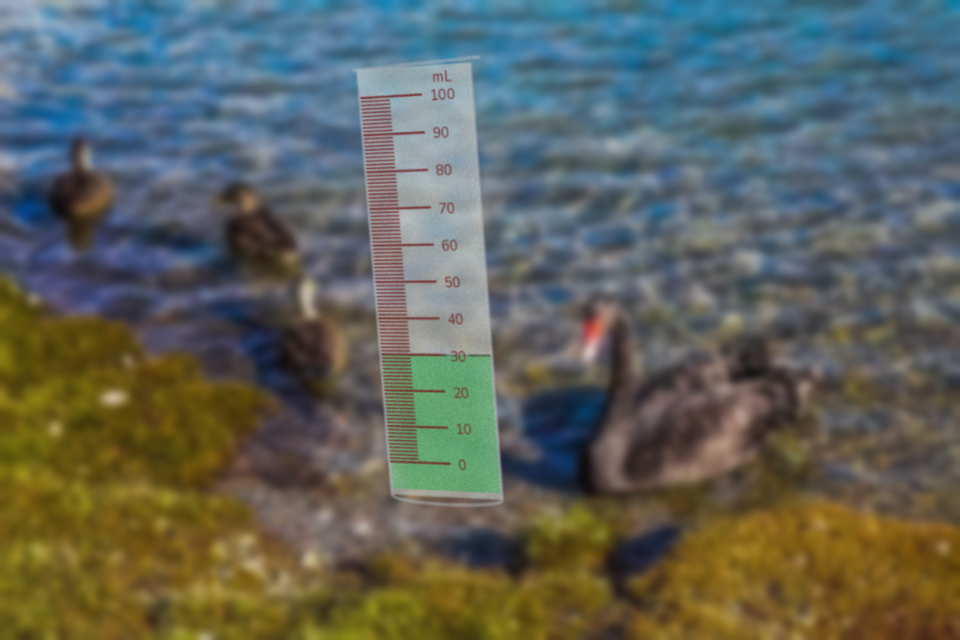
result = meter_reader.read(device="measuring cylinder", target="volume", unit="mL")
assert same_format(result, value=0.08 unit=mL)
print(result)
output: value=30 unit=mL
